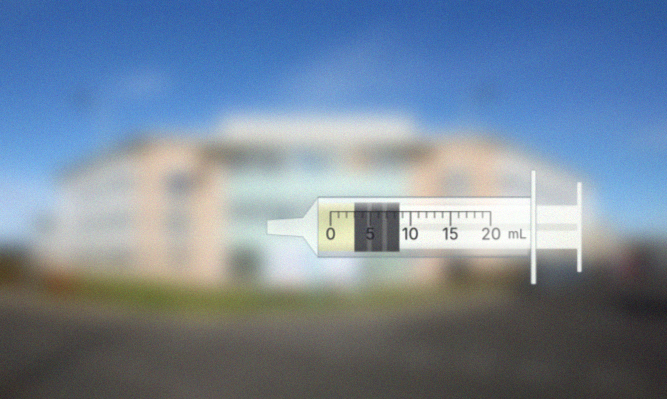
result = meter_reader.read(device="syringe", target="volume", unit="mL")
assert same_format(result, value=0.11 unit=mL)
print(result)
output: value=3 unit=mL
